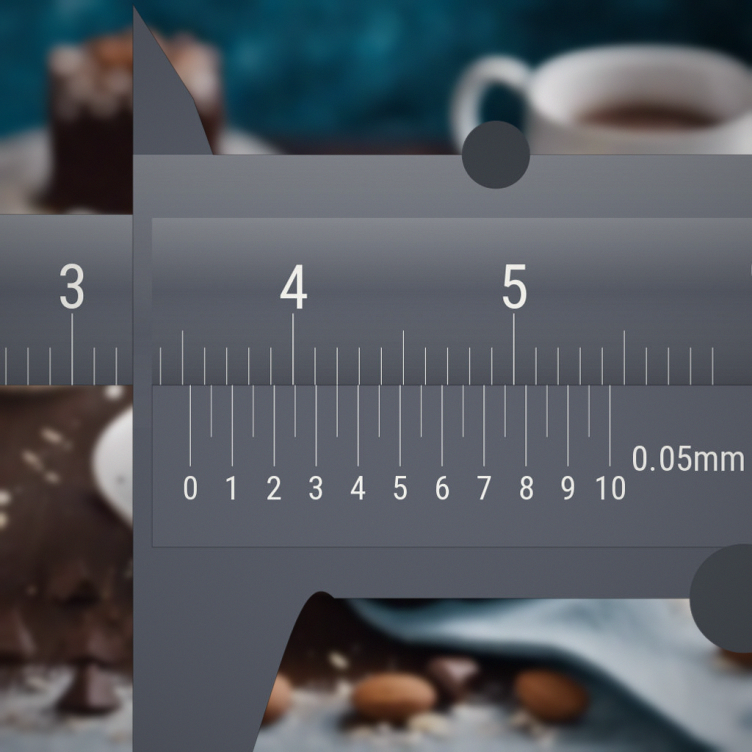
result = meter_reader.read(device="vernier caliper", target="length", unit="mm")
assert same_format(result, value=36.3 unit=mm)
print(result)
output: value=35.35 unit=mm
